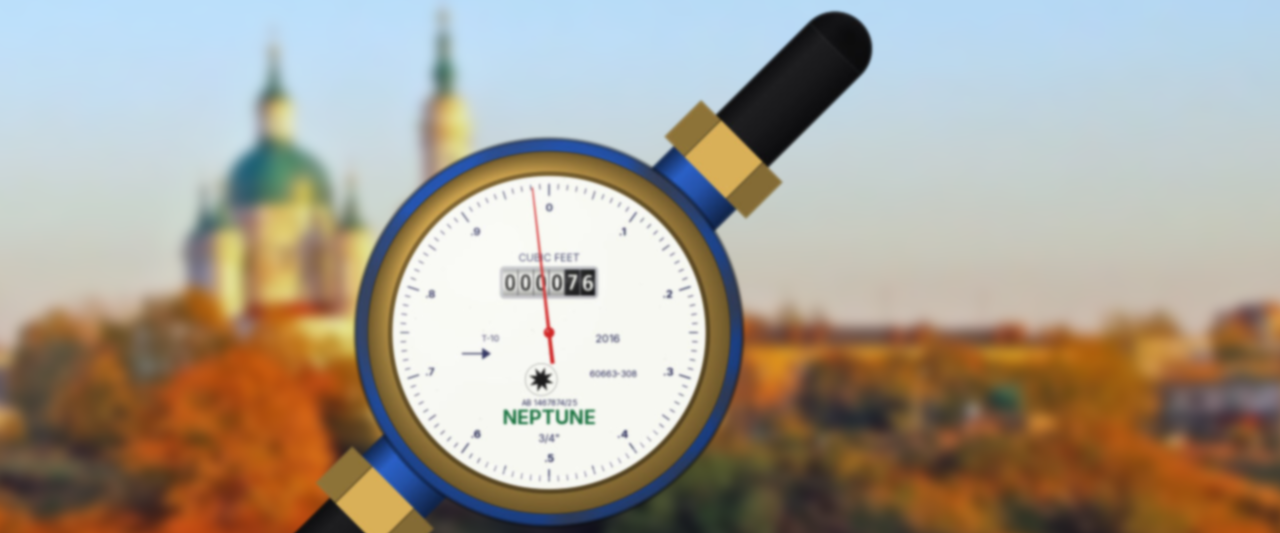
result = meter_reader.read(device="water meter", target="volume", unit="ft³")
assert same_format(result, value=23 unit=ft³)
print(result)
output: value=75.98 unit=ft³
